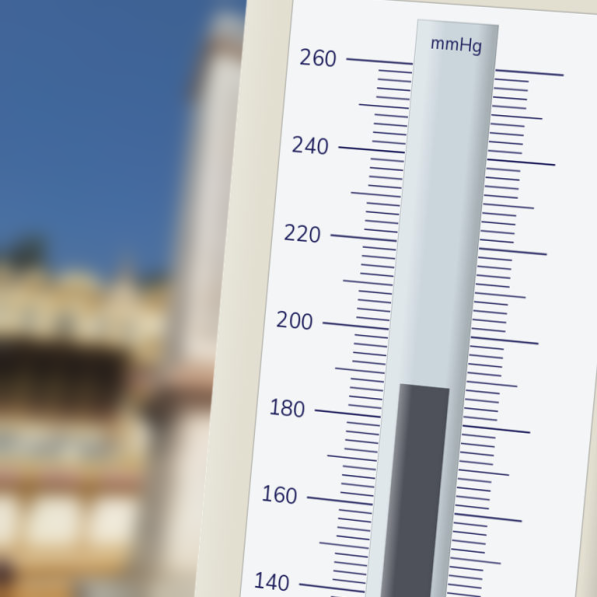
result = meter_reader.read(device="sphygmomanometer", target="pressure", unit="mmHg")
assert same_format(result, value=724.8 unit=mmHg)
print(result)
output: value=188 unit=mmHg
